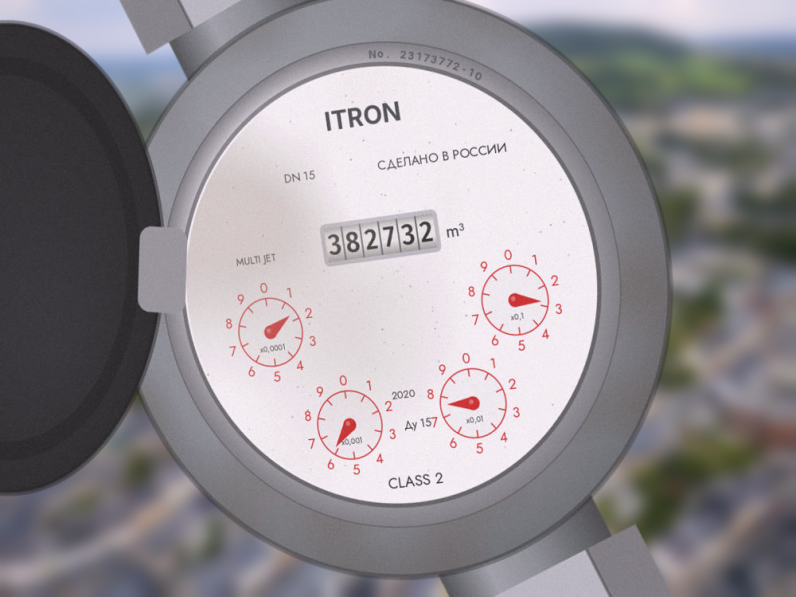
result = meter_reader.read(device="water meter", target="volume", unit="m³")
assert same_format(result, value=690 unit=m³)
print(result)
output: value=382732.2761 unit=m³
